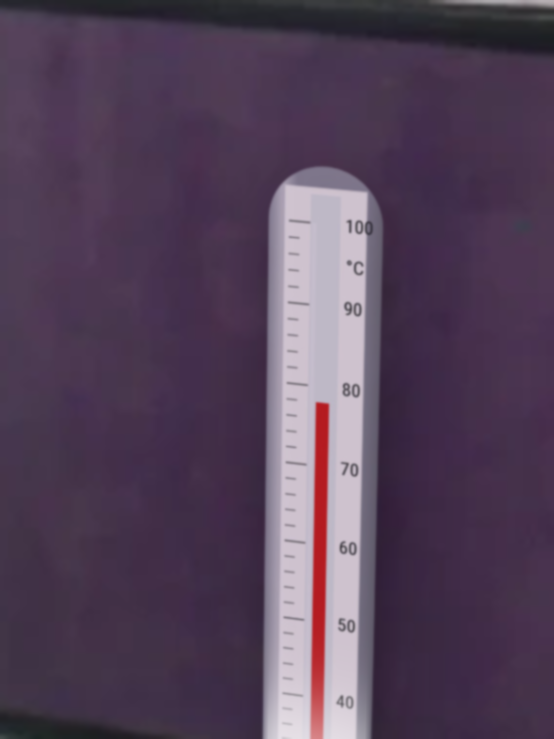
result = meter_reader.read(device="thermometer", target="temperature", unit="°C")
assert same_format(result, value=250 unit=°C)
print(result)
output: value=78 unit=°C
